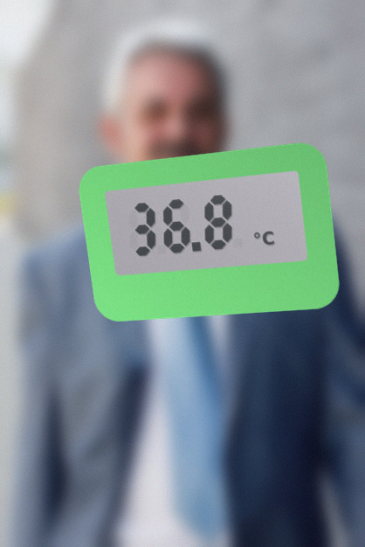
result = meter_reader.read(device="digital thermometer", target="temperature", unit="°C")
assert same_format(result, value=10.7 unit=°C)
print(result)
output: value=36.8 unit=°C
